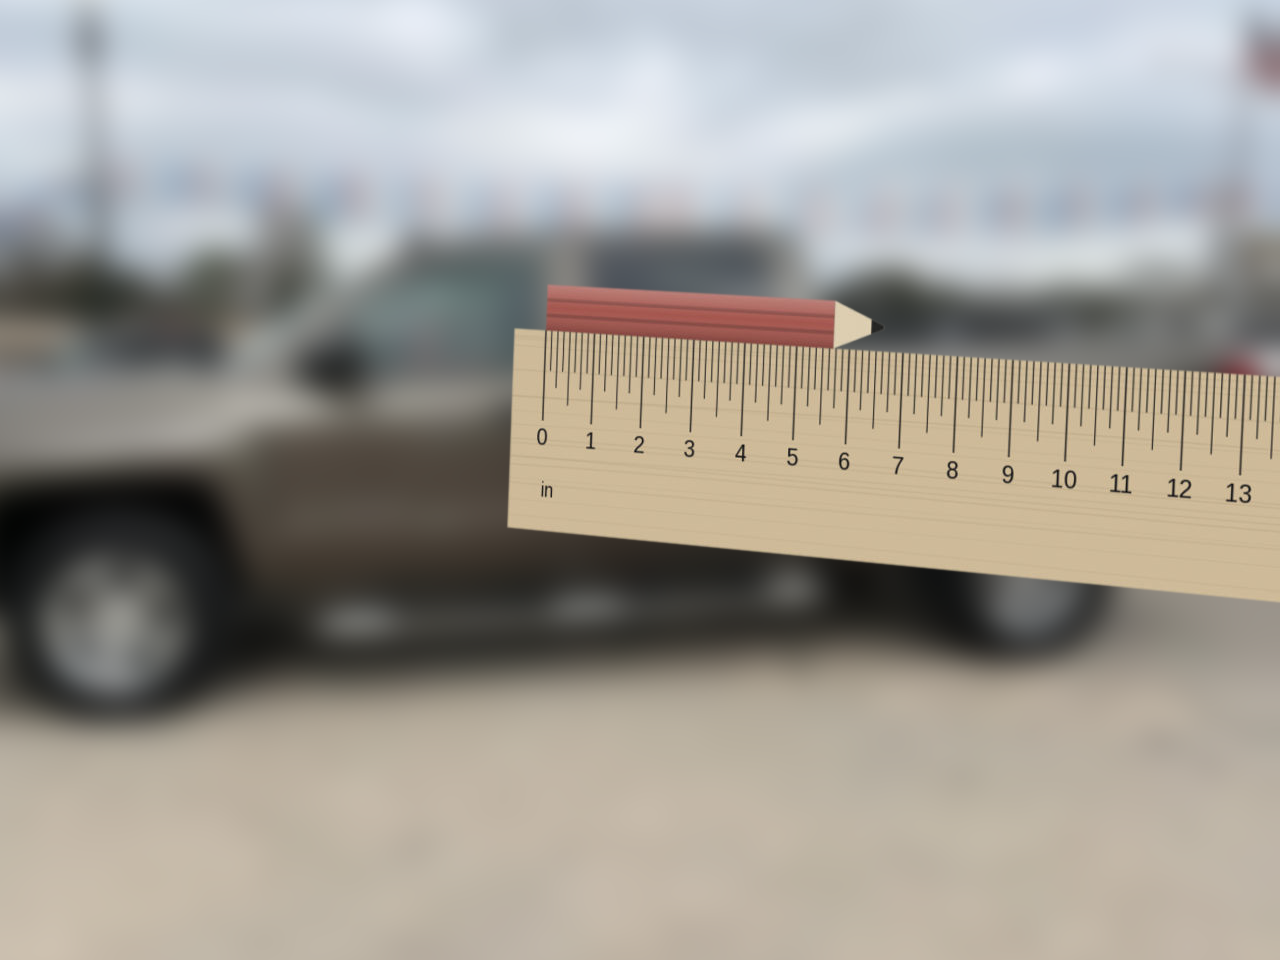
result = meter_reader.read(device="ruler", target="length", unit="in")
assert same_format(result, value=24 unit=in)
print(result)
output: value=6.625 unit=in
